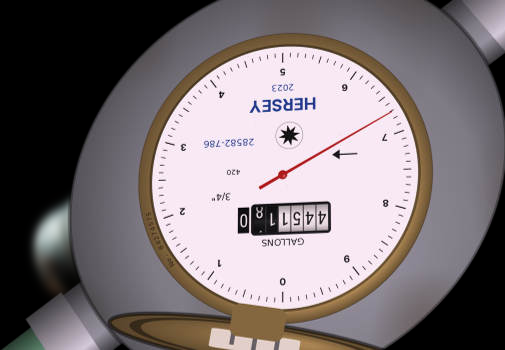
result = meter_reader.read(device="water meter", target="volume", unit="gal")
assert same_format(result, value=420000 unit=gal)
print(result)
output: value=4451176.7 unit=gal
